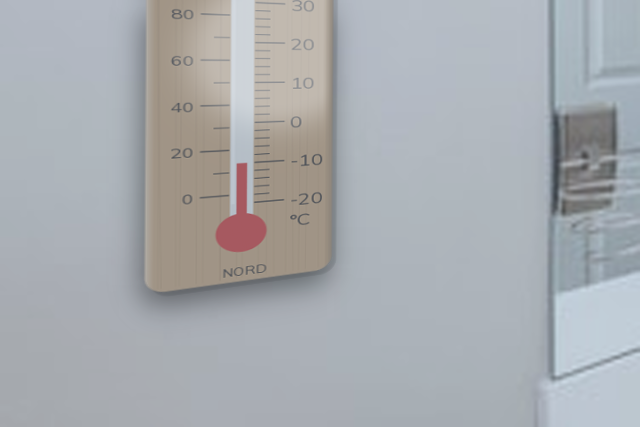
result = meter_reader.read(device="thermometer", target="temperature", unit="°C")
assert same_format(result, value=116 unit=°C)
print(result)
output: value=-10 unit=°C
